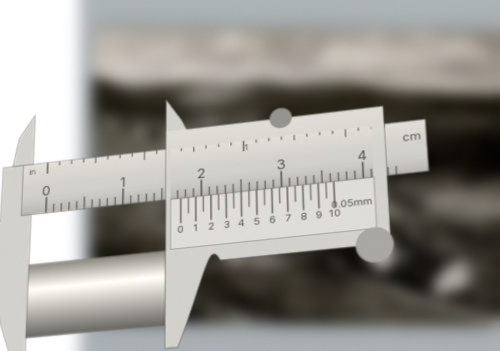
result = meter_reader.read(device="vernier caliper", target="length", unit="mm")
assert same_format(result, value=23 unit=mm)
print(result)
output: value=17.4 unit=mm
